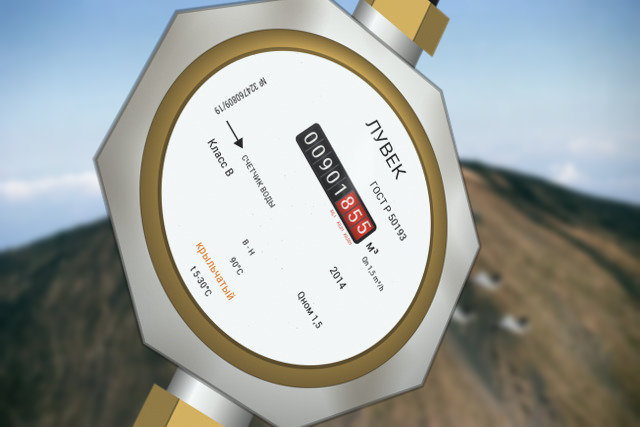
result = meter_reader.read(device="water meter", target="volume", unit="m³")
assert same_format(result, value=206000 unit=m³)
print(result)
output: value=901.855 unit=m³
